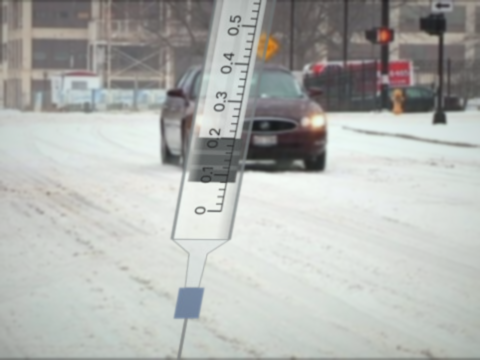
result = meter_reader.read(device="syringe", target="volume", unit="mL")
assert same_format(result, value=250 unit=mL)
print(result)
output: value=0.08 unit=mL
